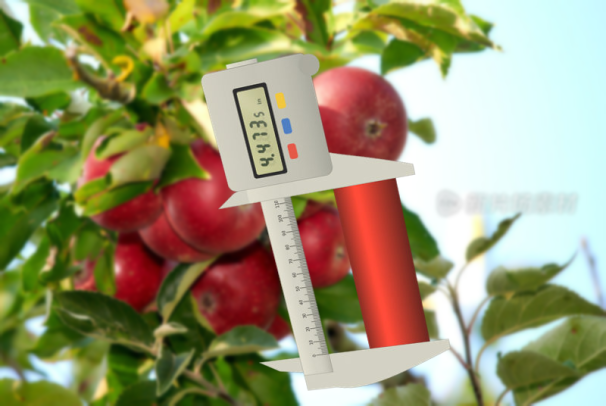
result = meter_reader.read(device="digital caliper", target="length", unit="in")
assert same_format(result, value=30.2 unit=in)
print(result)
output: value=4.4735 unit=in
